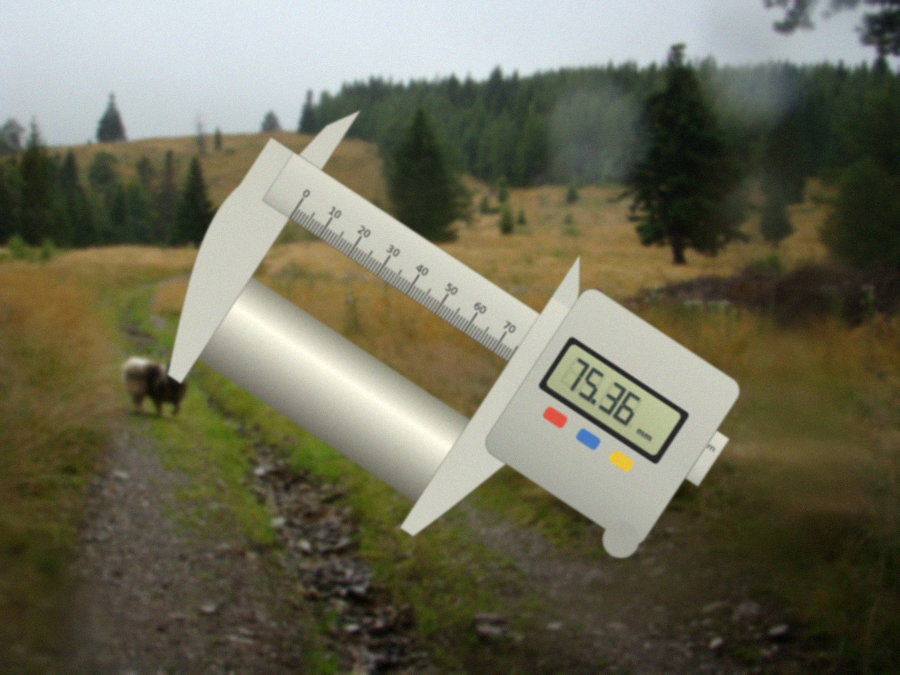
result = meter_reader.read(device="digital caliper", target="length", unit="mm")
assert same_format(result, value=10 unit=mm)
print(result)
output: value=75.36 unit=mm
